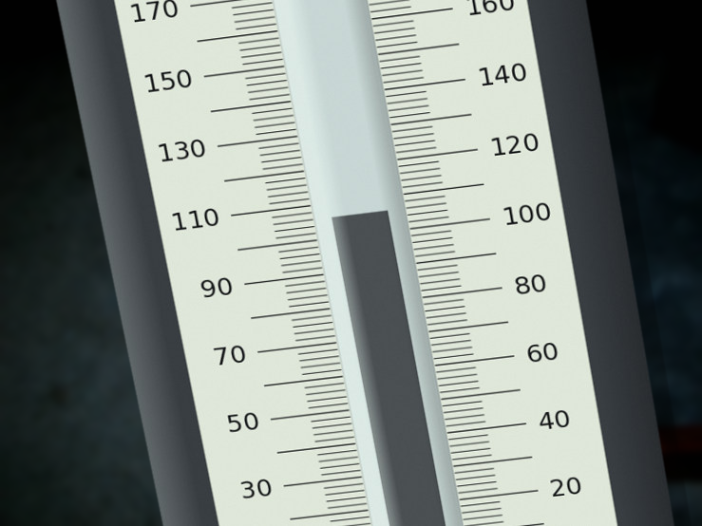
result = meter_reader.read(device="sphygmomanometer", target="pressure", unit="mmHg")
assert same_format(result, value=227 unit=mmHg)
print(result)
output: value=106 unit=mmHg
